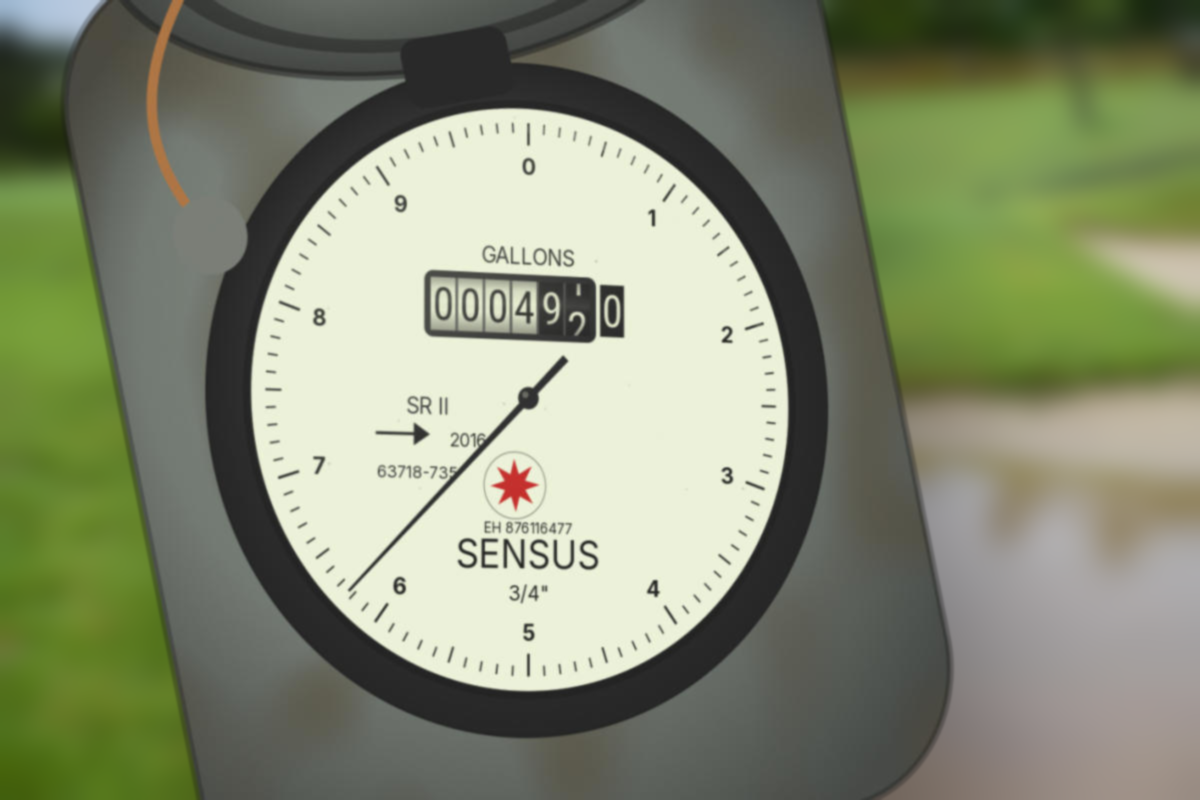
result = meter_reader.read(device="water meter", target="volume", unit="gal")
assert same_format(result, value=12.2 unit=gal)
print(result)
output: value=4916.2 unit=gal
